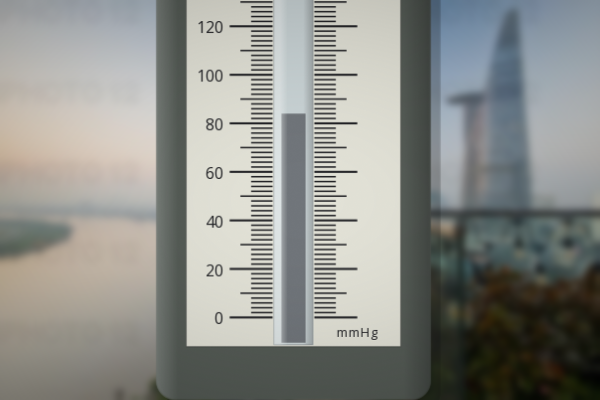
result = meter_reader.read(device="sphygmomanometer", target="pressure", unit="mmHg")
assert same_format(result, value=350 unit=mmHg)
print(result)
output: value=84 unit=mmHg
